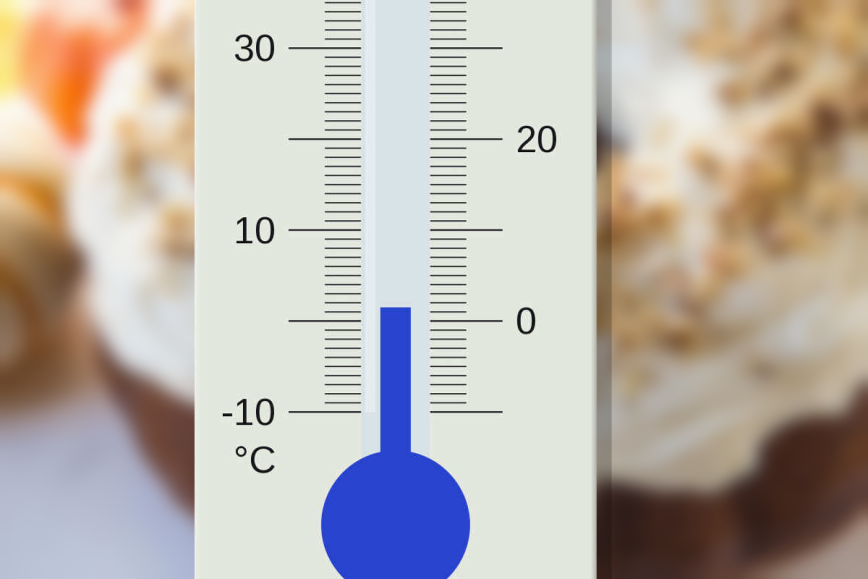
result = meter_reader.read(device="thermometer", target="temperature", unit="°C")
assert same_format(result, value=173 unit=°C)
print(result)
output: value=1.5 unit=°C
